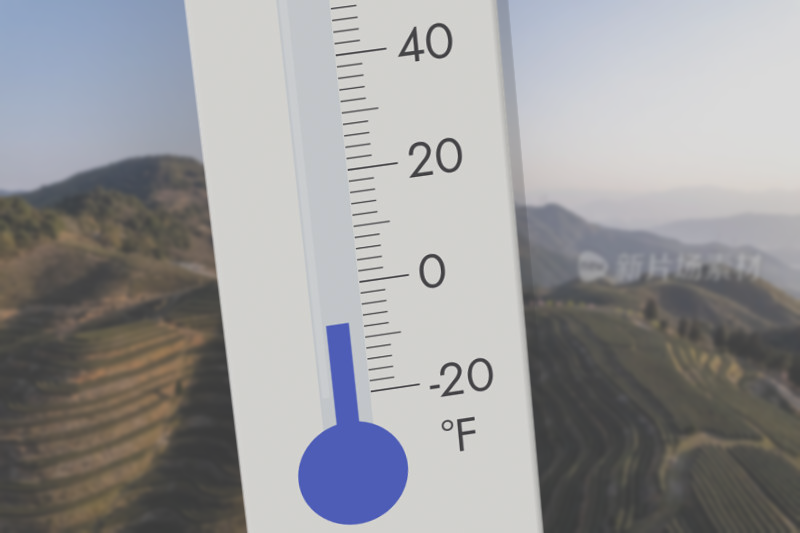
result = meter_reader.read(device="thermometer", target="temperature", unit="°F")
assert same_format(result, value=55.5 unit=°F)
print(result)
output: value=-7 unit=°F
